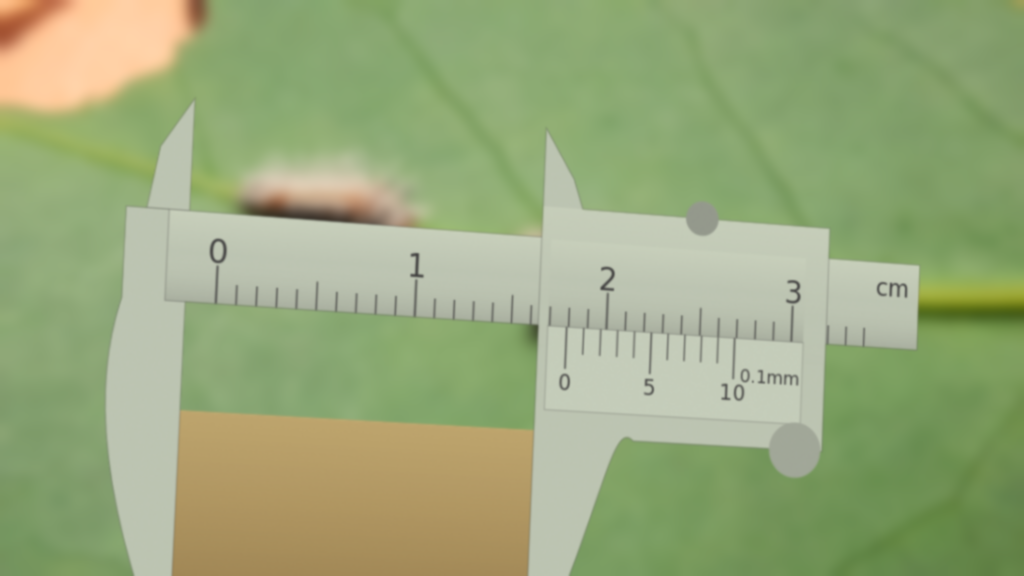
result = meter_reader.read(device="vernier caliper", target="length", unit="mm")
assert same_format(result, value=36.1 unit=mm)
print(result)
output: value=17.9 unit=mm
